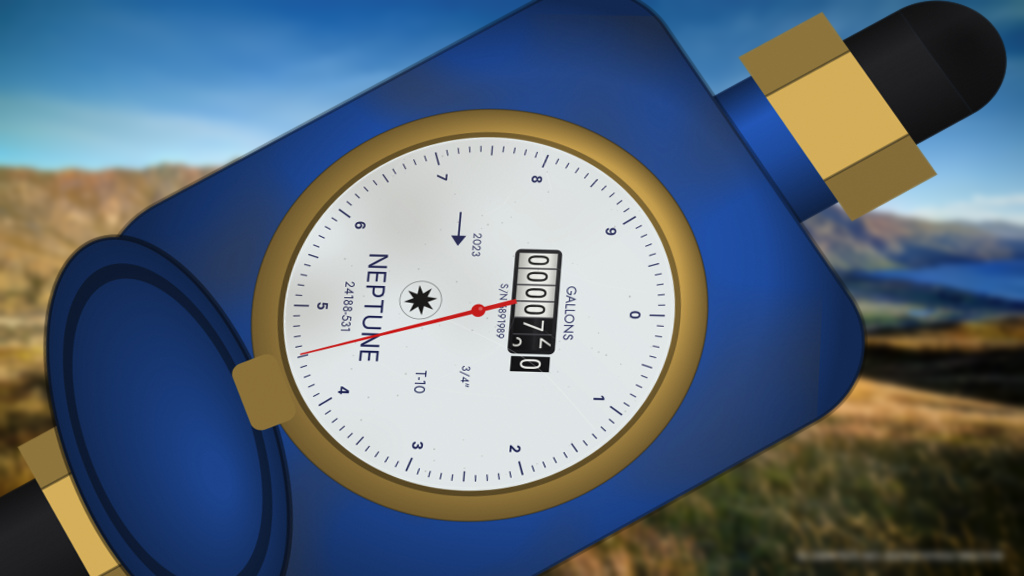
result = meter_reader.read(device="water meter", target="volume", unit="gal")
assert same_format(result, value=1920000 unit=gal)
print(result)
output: value=724.5 unit=gal
